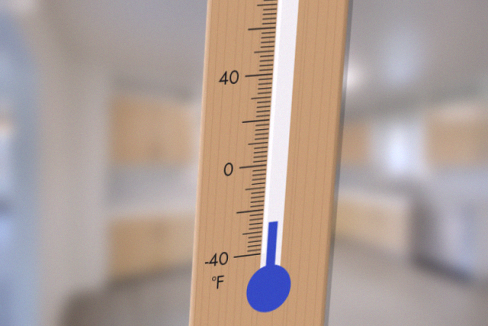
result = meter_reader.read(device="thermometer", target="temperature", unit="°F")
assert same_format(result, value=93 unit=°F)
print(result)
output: value=-26 unit=°F
